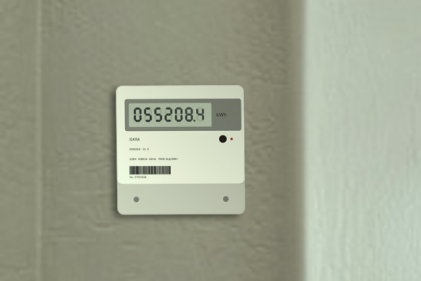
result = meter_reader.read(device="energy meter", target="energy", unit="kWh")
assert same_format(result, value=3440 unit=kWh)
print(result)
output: value=55208.4 unit=kWh
